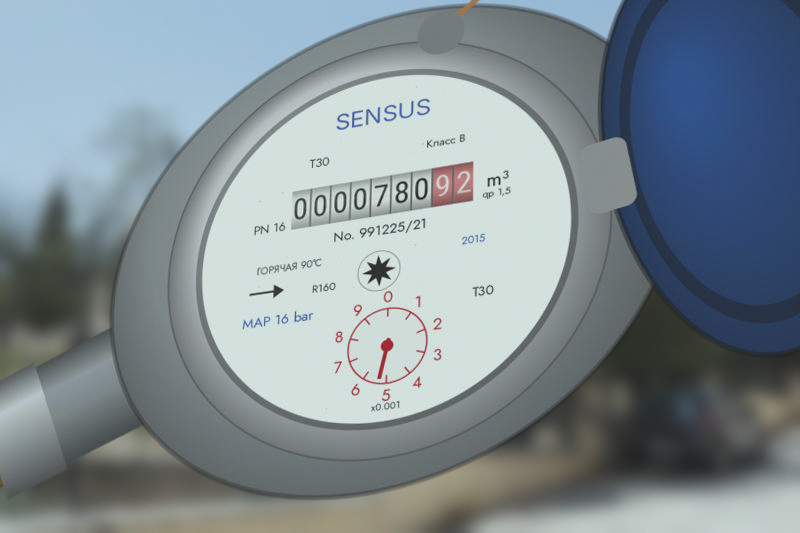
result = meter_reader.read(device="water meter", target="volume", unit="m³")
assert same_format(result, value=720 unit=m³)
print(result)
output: value=780.925 unit=m³
